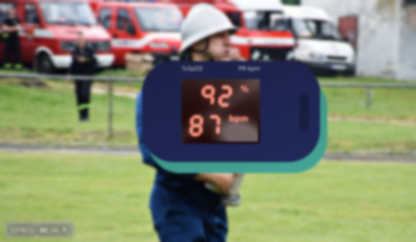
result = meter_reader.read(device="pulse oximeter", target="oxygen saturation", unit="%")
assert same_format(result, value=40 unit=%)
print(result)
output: value=92 unit=%
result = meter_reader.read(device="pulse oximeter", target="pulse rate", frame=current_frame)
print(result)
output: value=87 unit=bpm
